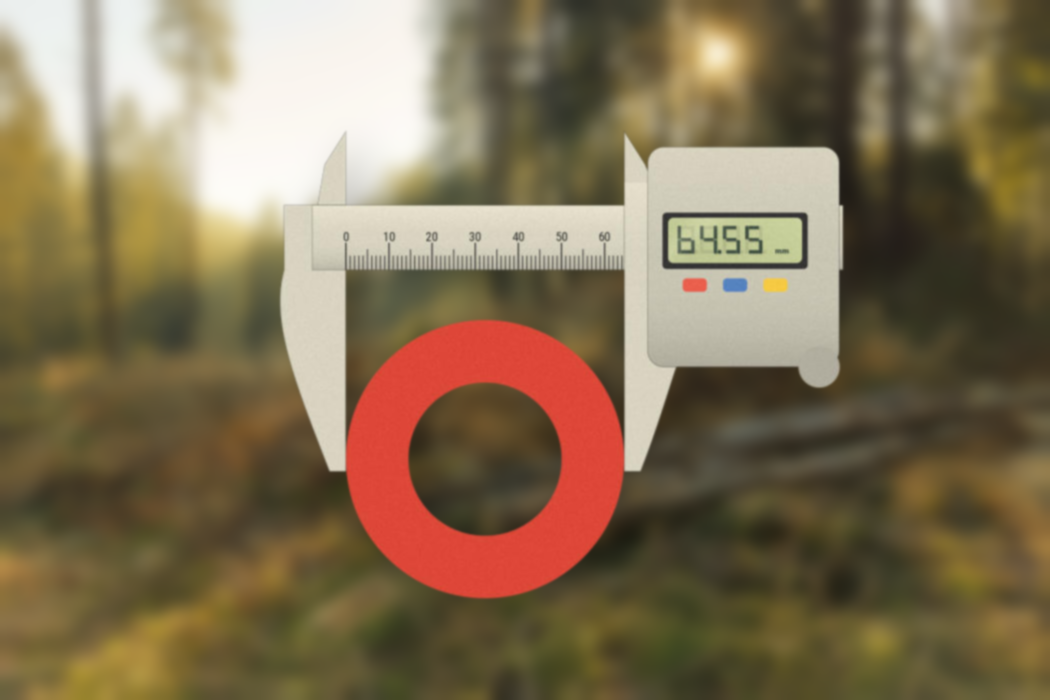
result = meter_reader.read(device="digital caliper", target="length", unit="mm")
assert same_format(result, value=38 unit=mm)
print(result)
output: value=64.55 unit=mm
